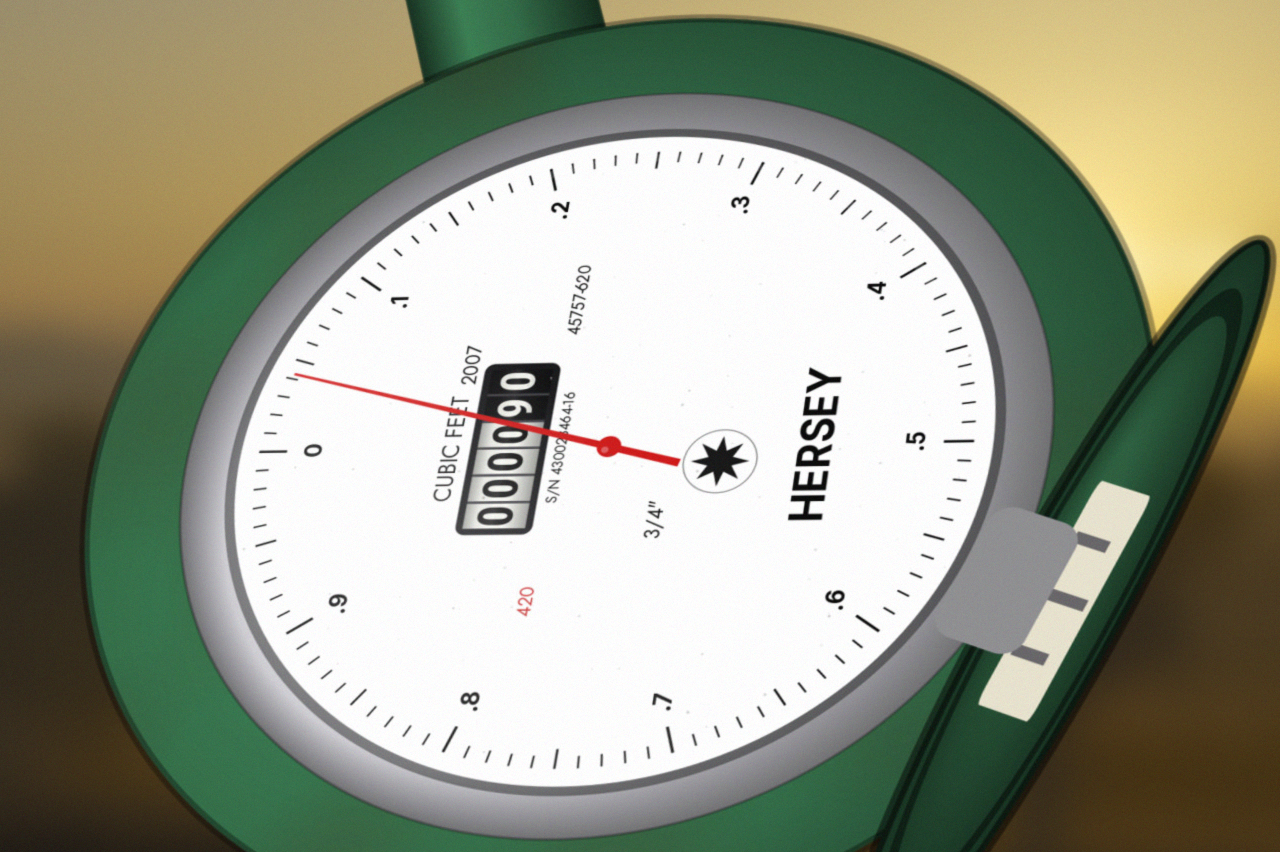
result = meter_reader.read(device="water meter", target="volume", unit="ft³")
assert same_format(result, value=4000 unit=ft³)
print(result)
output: value=90.04 unit=ft³
